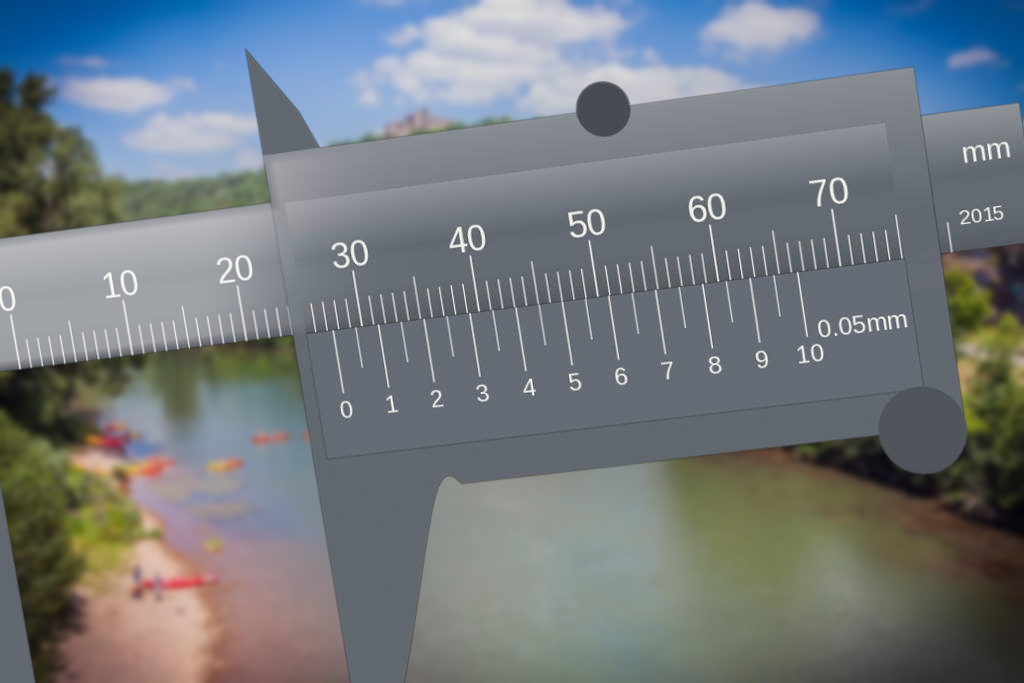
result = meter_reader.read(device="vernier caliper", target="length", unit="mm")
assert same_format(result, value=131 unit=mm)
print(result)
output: value=27.5 unit=mm
